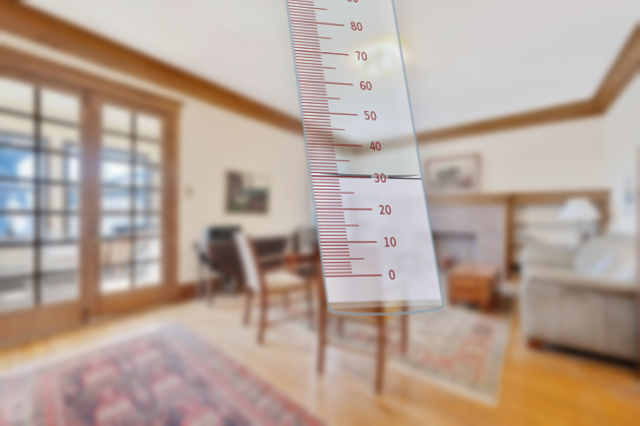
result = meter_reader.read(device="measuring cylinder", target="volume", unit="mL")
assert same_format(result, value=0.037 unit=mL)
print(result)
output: value=30 unit=mL
